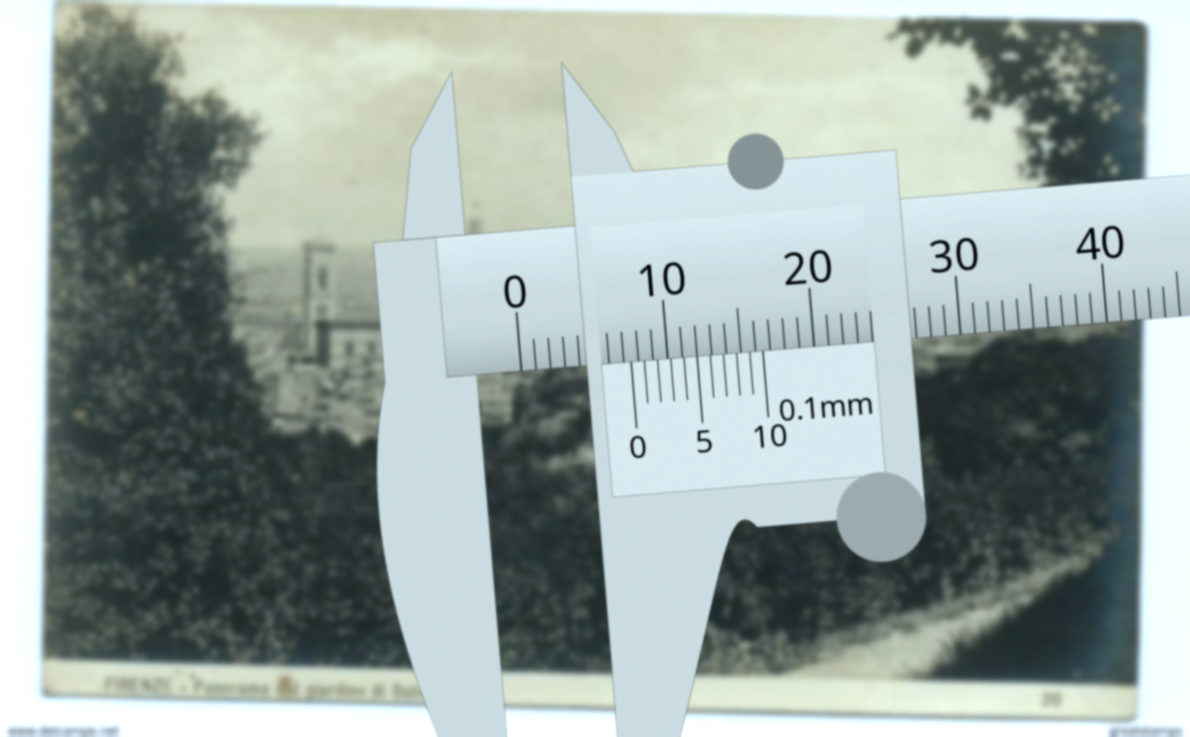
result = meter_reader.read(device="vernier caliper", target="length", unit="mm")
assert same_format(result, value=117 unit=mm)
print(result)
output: value=7.5 unit=mm
